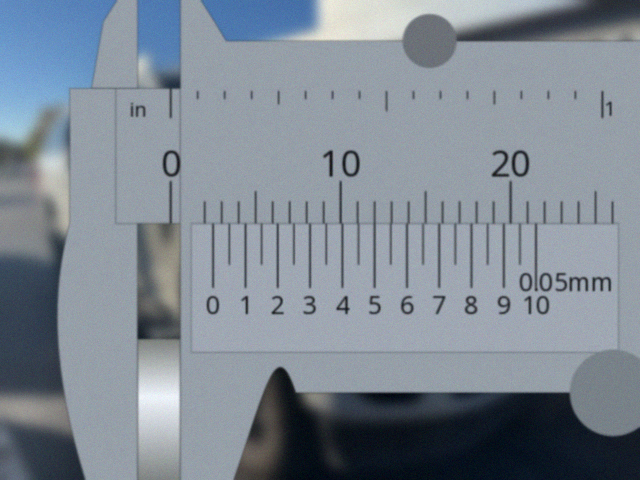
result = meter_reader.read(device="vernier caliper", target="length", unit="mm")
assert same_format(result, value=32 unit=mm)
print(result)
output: value=2.5 unit=mm
